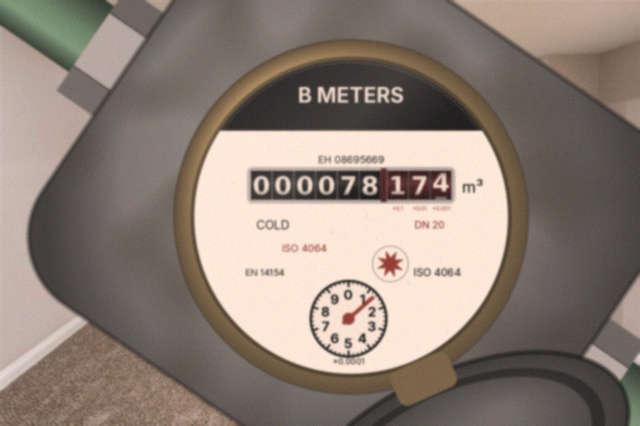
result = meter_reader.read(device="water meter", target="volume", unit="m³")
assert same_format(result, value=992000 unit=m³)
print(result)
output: value=78.1741 unit=m³
